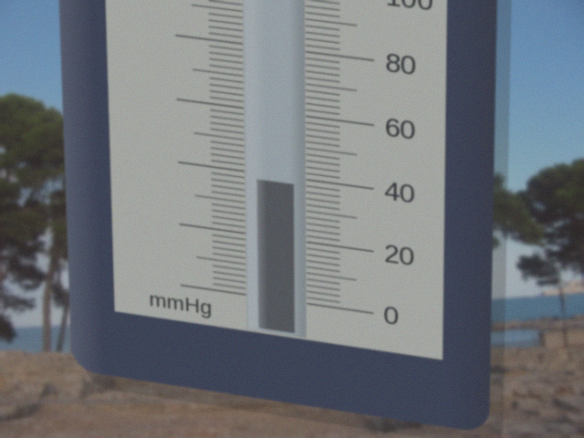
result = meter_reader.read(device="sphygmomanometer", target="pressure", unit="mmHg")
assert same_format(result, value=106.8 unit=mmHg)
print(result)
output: value=38 unit=mmHg
